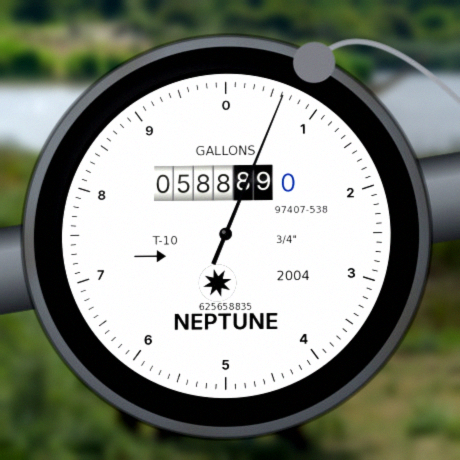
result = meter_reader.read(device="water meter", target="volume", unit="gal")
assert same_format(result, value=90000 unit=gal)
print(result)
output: value=588890.6 unit=gal
